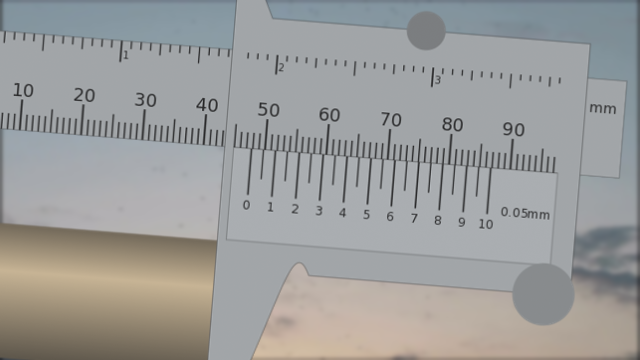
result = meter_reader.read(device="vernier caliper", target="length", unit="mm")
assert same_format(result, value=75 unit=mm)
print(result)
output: value=47.8 unit=mm
